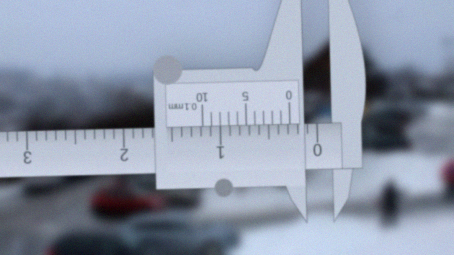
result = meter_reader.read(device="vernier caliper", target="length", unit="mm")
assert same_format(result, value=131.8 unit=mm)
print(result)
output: value=2.8 unit=mm
